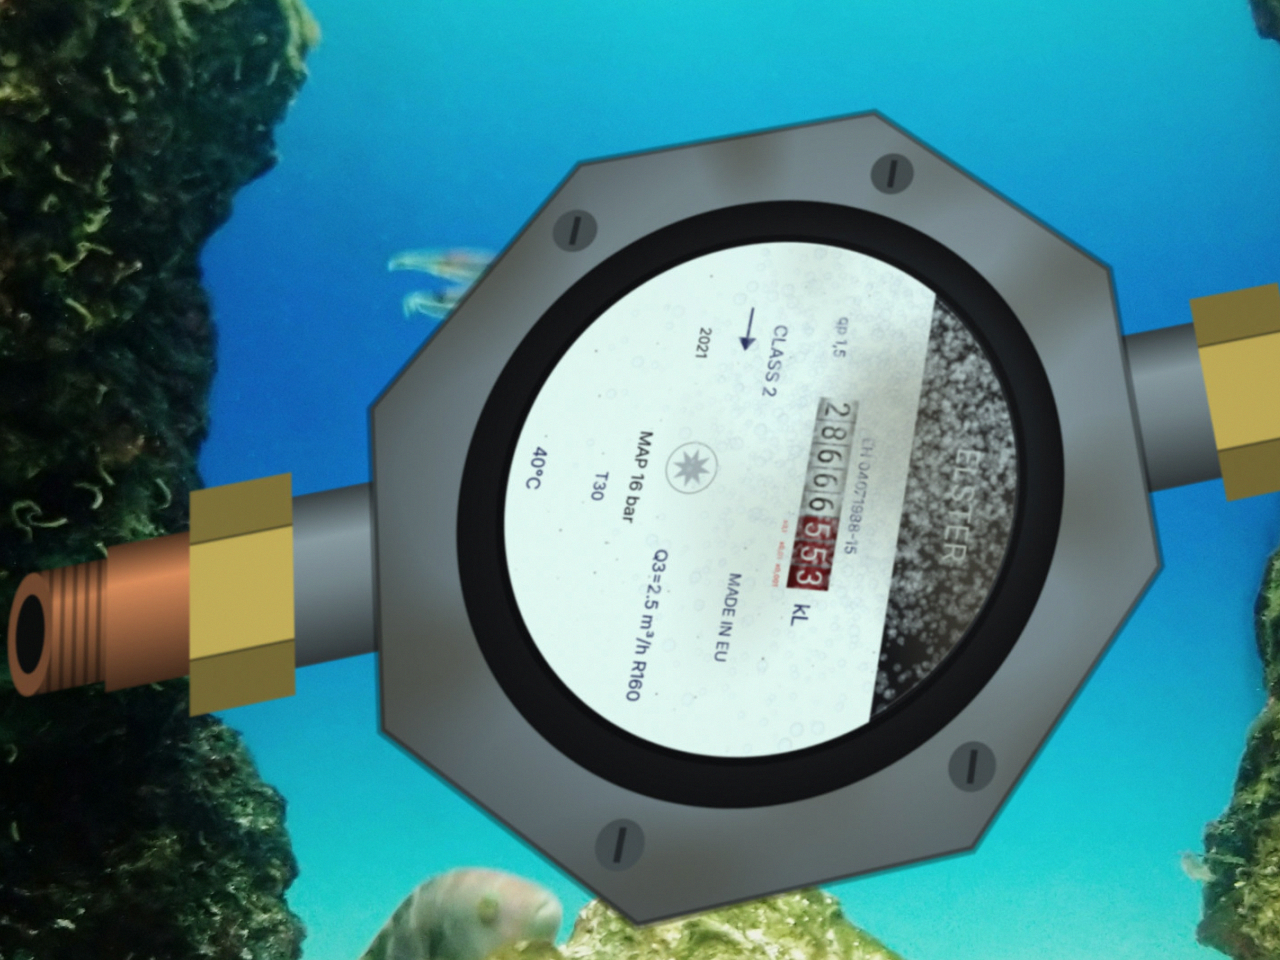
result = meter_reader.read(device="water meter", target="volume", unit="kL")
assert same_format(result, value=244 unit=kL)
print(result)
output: value=28666.553 unit=kL
